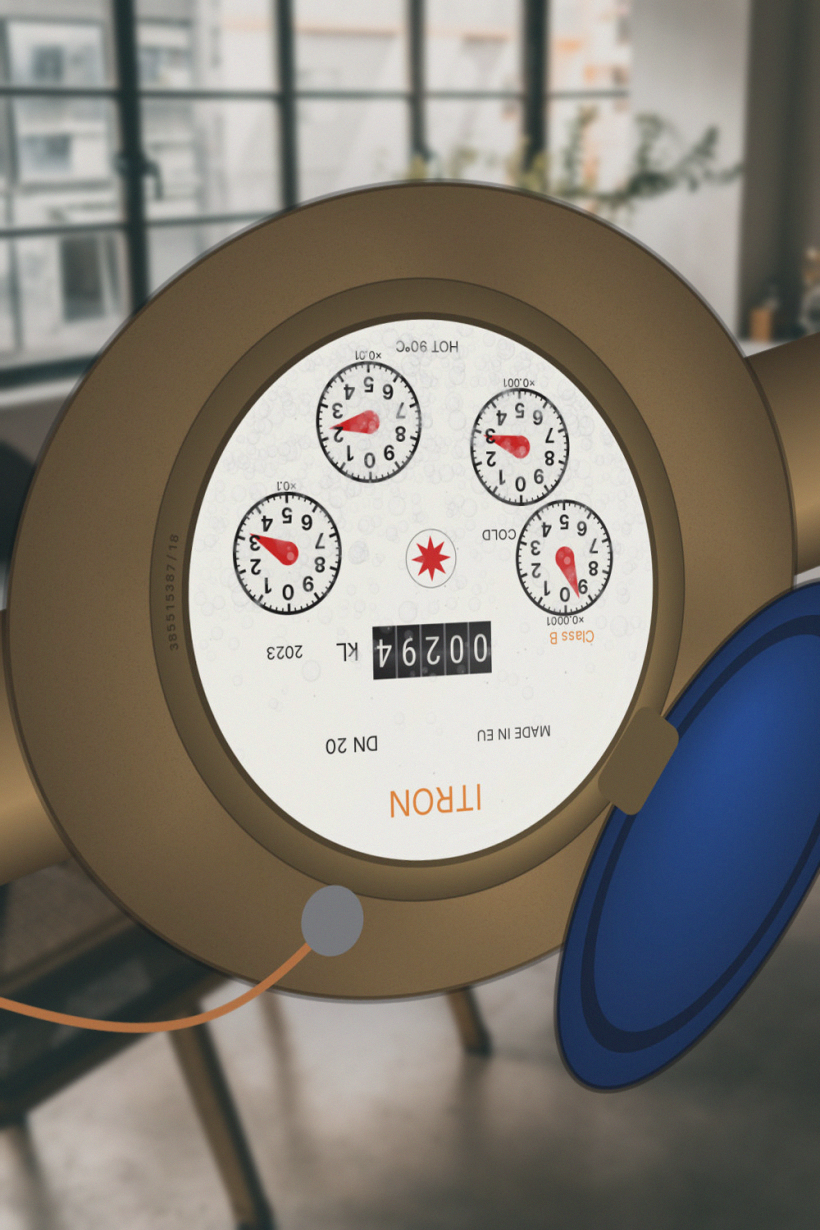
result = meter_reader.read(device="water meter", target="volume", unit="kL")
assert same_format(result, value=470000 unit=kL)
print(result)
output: value=294.3229 unit=kL
